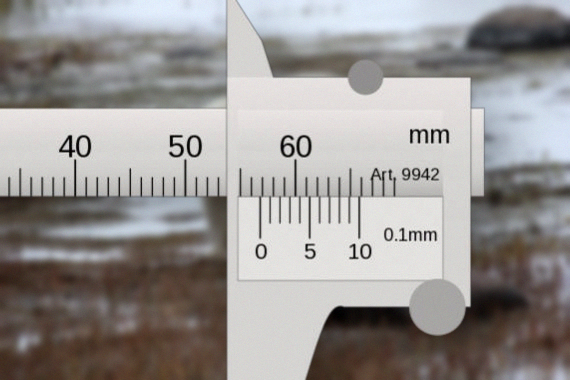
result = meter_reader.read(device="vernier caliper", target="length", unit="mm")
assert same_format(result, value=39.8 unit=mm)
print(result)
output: value=56.8 unit=mm
